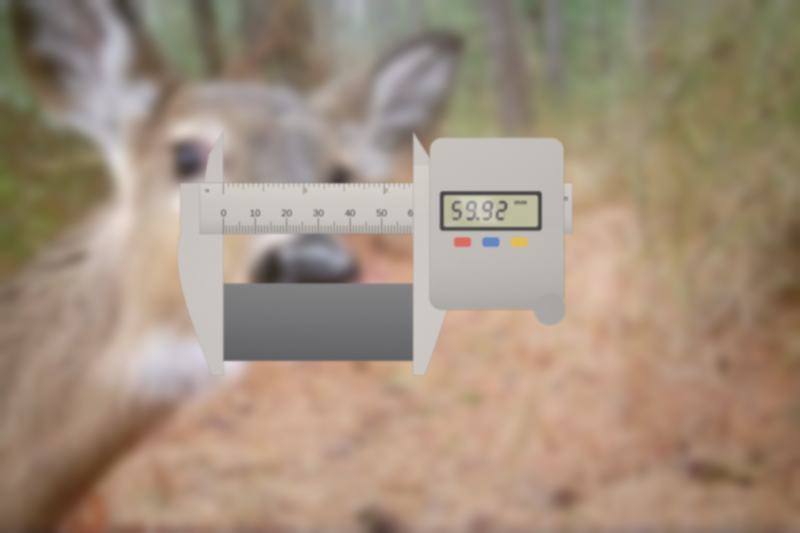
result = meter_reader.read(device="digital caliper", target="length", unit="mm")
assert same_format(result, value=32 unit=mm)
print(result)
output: value=59.92 unit=mm
